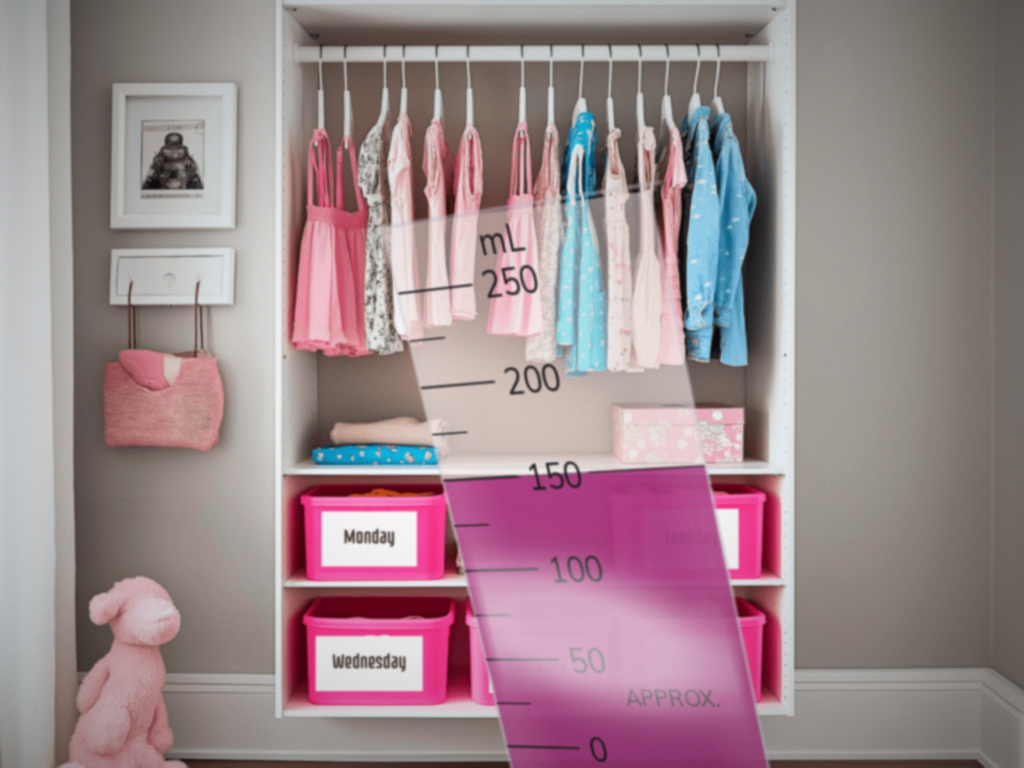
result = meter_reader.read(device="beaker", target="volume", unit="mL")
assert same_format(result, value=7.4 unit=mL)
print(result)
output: value=150 unit=mL
